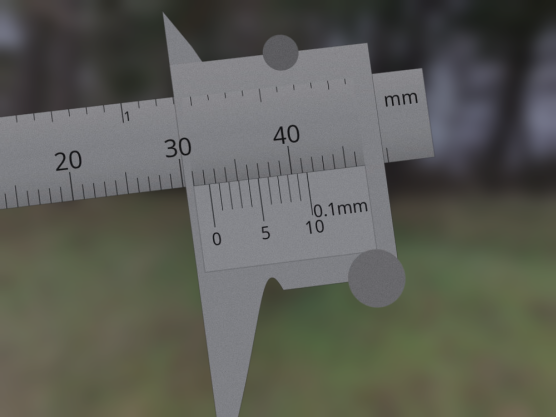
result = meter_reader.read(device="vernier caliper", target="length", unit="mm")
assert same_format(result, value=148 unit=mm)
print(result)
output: value=32.4 unit=mm
